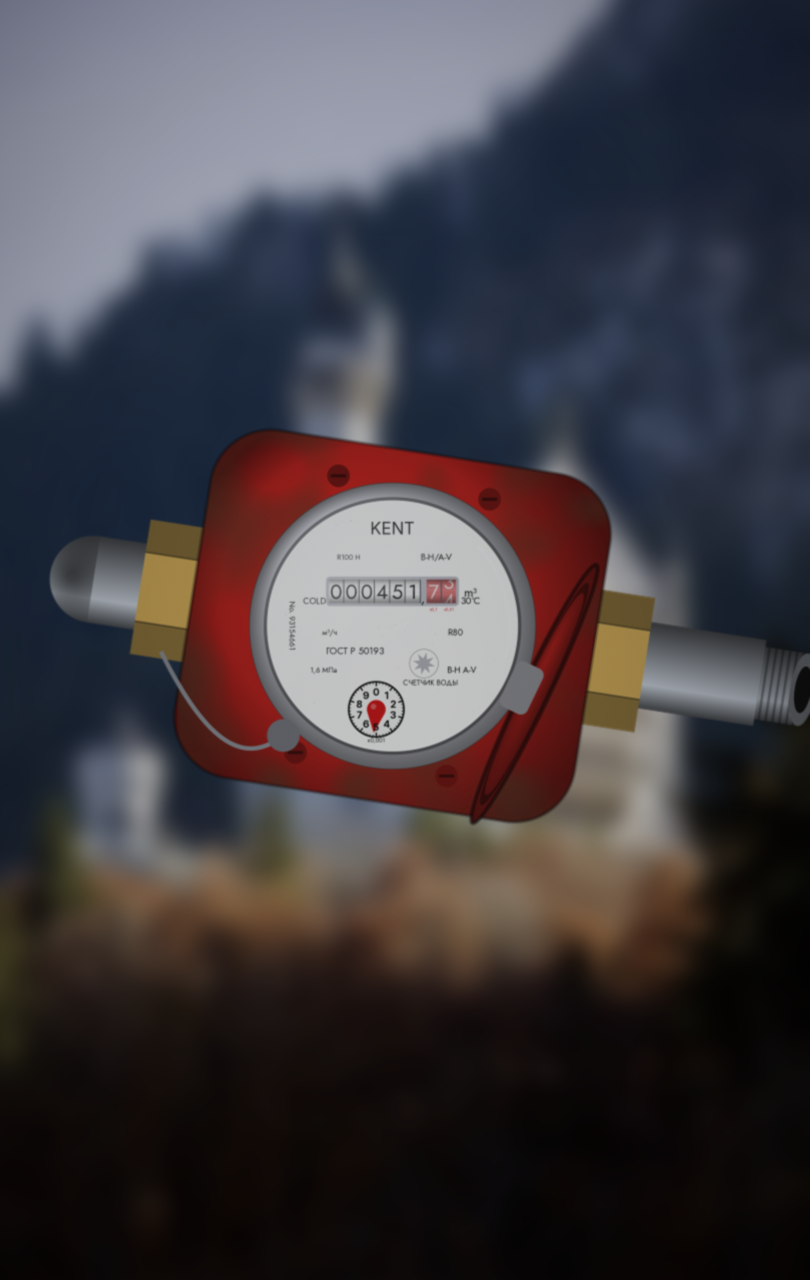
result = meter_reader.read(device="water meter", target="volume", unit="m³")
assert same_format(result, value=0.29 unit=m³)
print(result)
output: value=451.735 unit=m³
